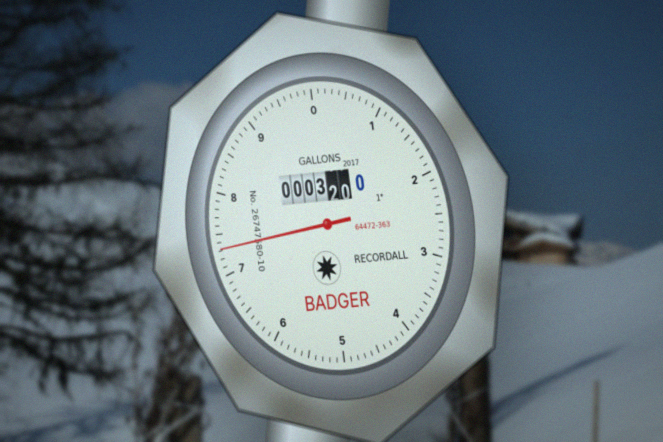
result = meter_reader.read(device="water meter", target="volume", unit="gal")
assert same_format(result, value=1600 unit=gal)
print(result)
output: value=3197.3 unit=gal
